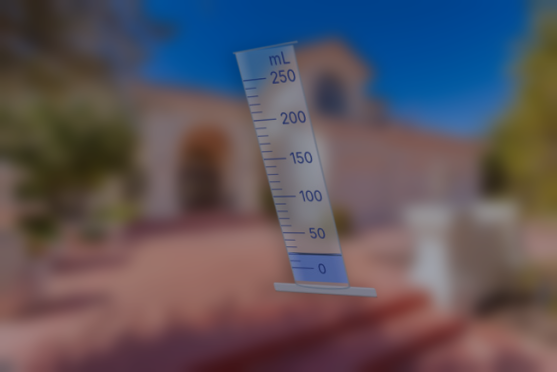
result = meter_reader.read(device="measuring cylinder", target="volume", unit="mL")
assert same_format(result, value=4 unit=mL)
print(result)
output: value=20 unit=mL
